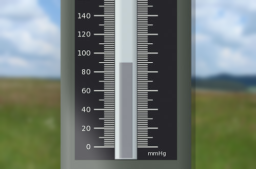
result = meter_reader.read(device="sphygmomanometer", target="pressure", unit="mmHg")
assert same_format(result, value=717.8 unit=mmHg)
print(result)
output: value=90 unit=mmHg
